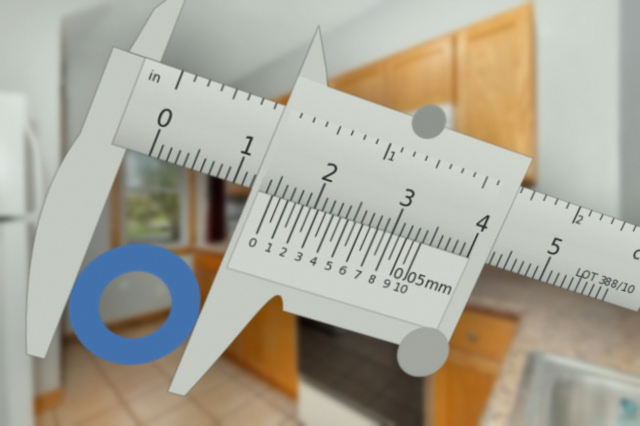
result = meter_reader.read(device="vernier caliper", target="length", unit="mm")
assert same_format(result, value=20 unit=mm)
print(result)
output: value=14.8 unit=mm
